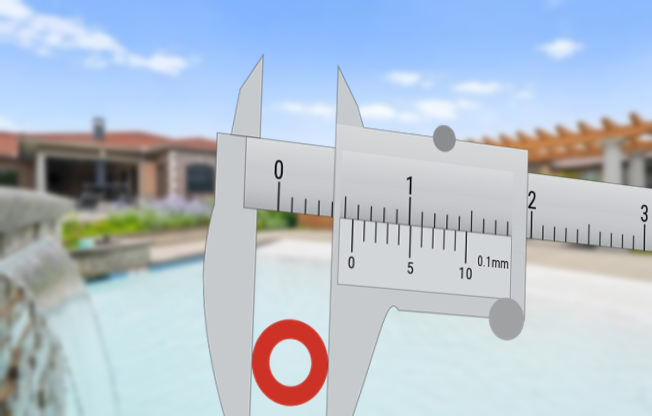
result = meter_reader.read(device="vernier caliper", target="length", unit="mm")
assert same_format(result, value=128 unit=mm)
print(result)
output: value=5.6 unit=mm
